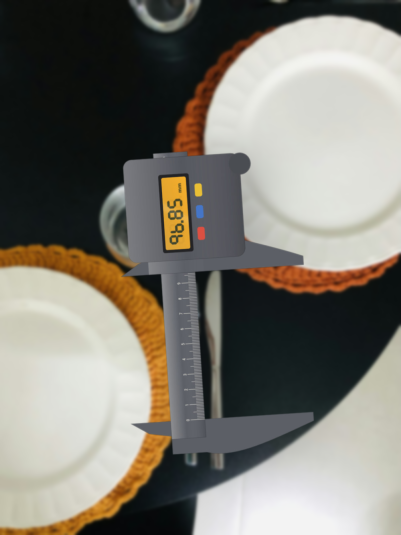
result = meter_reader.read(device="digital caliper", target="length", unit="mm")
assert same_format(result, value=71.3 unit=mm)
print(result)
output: value=96.85 unit=mm
